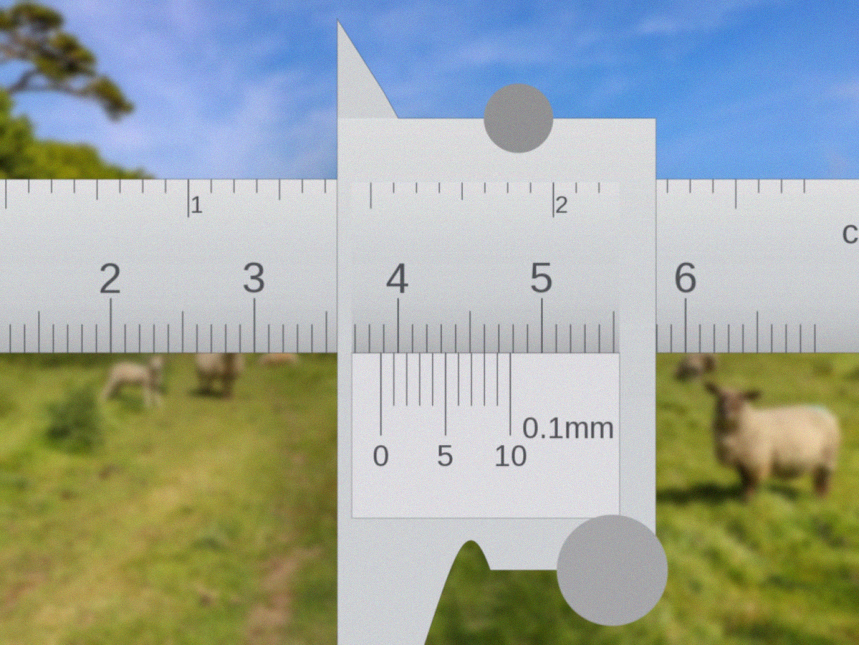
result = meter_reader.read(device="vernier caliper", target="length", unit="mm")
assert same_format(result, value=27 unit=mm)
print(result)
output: value=38.8 unit=mm
